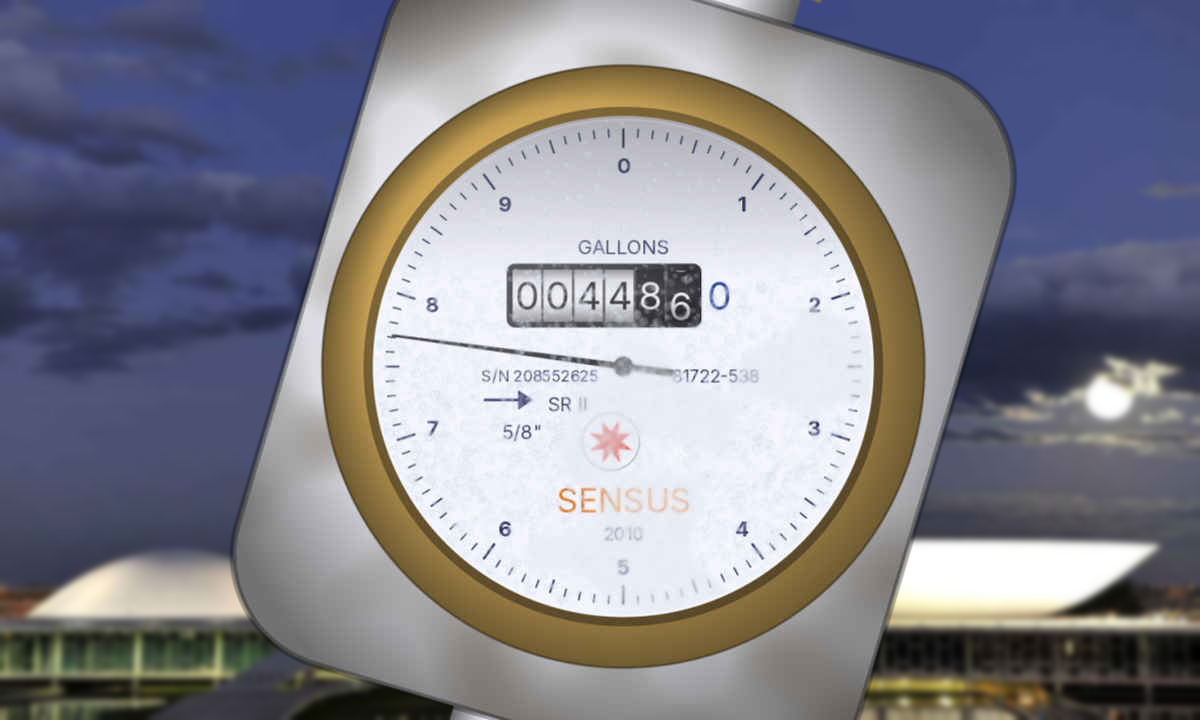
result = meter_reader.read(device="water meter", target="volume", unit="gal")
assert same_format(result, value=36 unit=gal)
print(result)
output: value=44857.7 unit=gal
